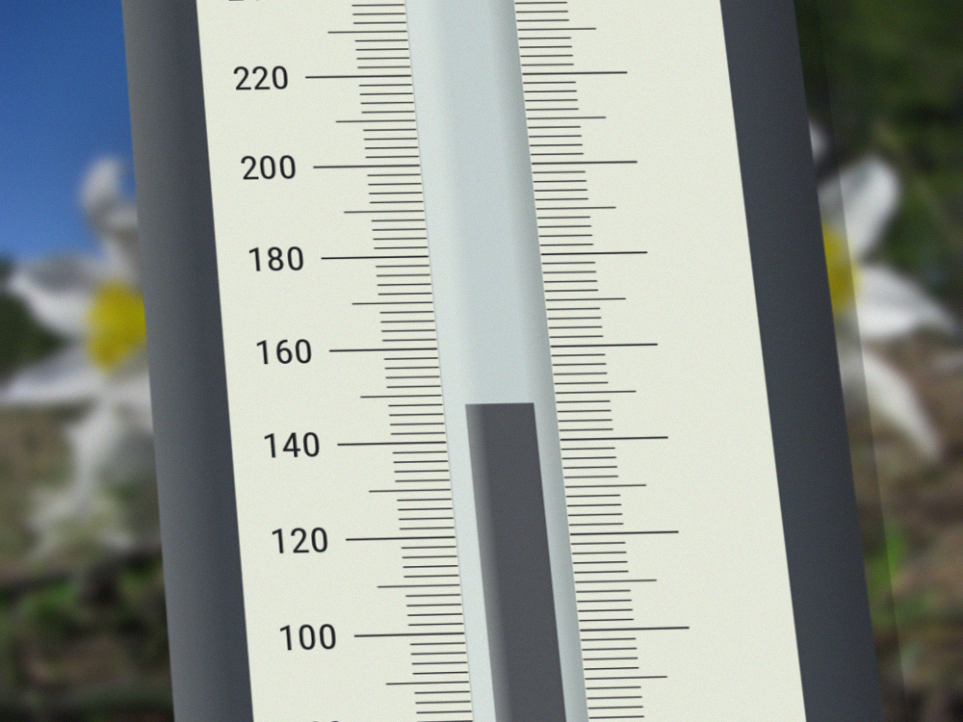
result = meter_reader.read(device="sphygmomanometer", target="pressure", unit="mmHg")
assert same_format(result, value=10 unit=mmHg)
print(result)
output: value=148 unit=mmHg
